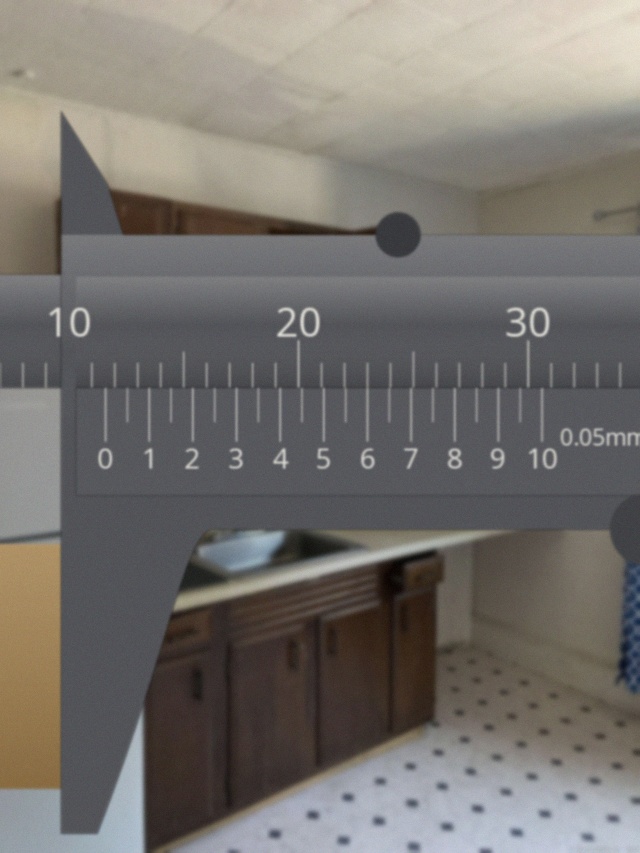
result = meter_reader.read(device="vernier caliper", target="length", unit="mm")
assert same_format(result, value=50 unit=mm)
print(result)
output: value=11.6 unit=mm
